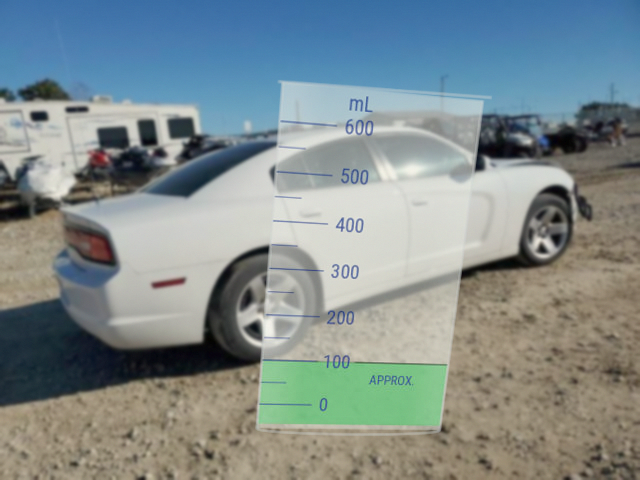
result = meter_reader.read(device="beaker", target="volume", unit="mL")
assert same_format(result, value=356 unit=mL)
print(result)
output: value=100 unit=mL
